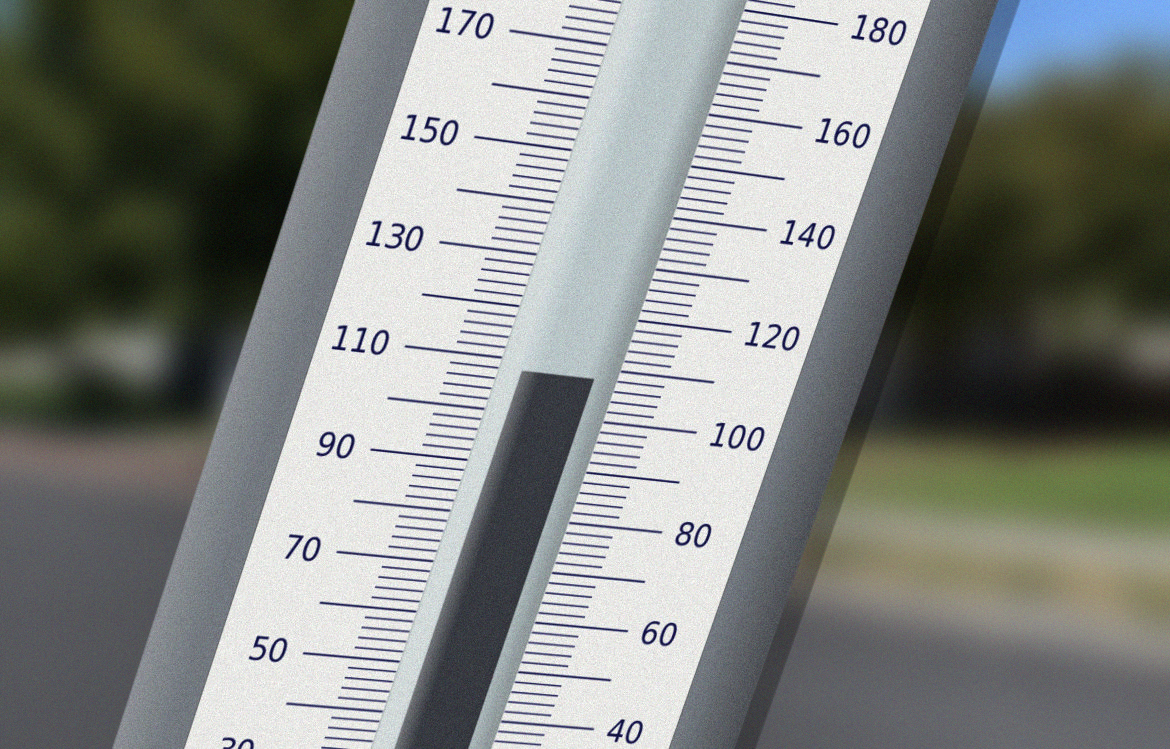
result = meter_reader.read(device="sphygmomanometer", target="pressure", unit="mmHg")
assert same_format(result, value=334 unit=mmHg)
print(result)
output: value=108 unit=mmHg
